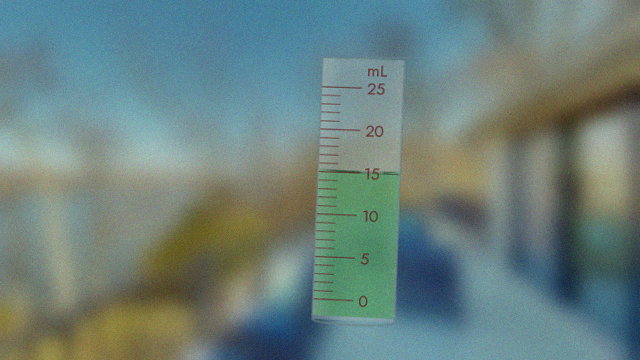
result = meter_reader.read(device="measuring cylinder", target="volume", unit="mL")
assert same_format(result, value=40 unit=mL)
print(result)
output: value=15 unit=mL
